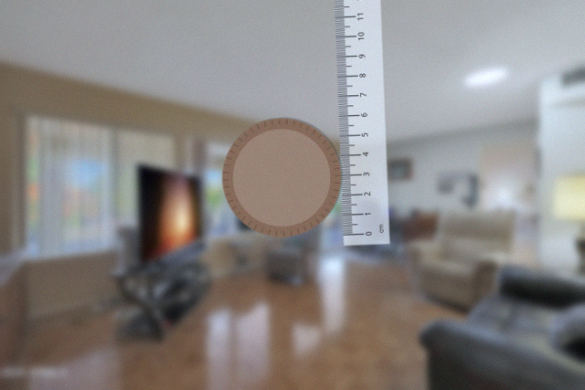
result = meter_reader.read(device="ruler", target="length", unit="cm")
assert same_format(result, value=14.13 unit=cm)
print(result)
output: value=6 unit=cm
